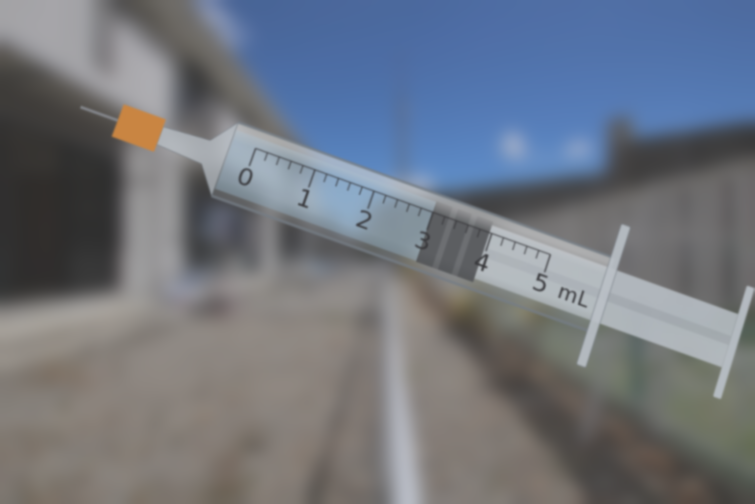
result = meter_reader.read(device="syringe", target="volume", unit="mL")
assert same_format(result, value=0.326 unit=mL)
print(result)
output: value=3 unit=mL
